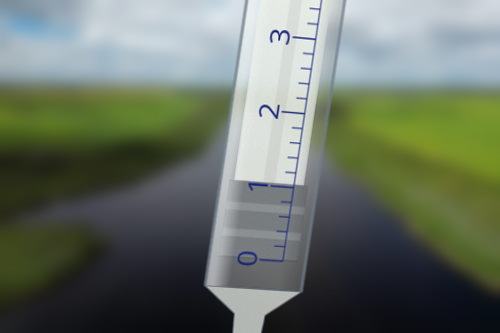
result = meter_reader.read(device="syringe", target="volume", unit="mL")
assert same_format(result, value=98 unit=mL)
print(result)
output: value=0 unit=mL
